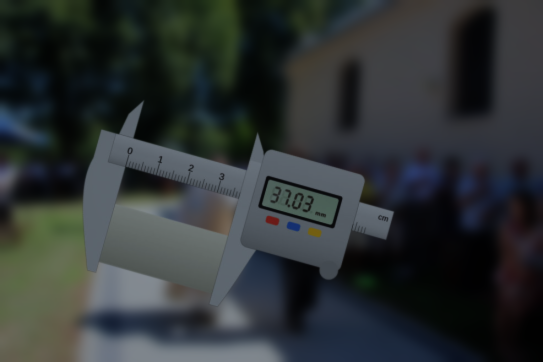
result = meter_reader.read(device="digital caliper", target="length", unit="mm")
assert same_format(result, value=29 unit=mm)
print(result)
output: value=37.03 unit=mm
